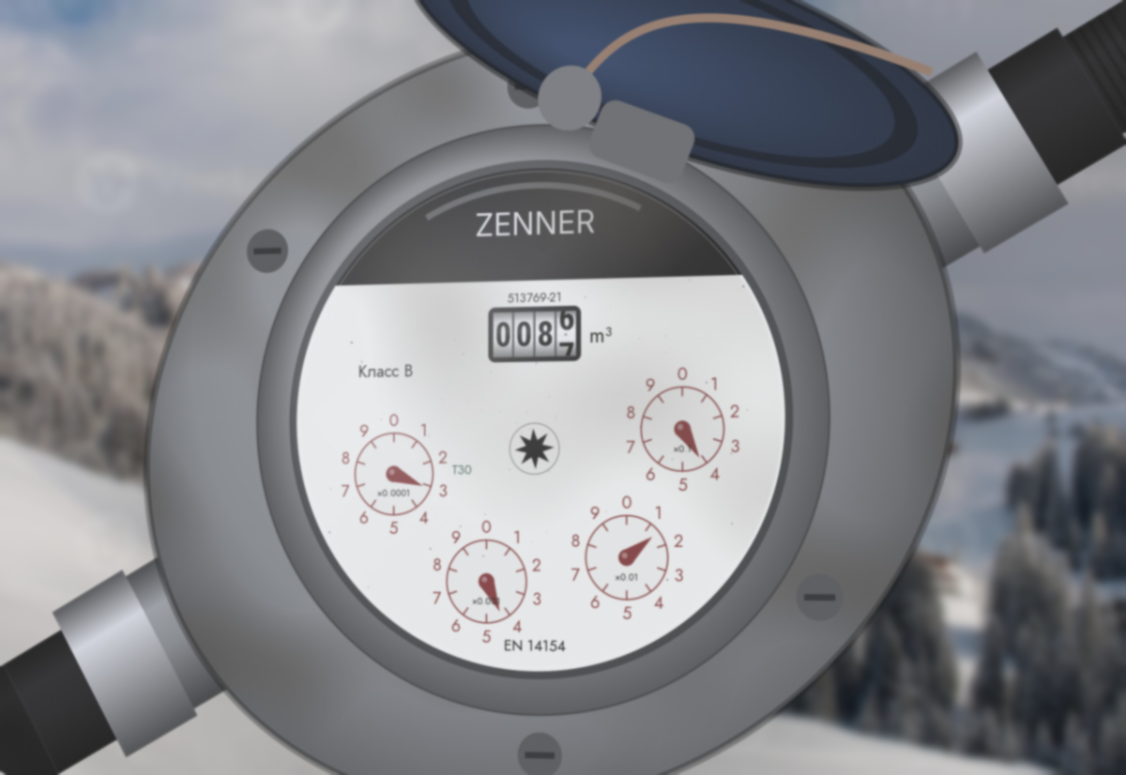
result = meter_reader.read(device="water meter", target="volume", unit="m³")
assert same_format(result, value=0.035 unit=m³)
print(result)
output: value=86.4143 unit=m³
